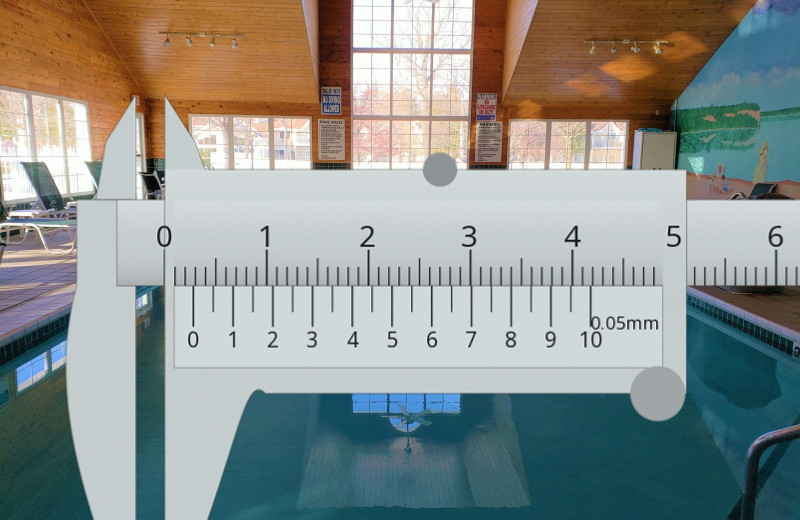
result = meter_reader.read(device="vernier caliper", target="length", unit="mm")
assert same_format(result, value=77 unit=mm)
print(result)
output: value=2.8 unit=mm
